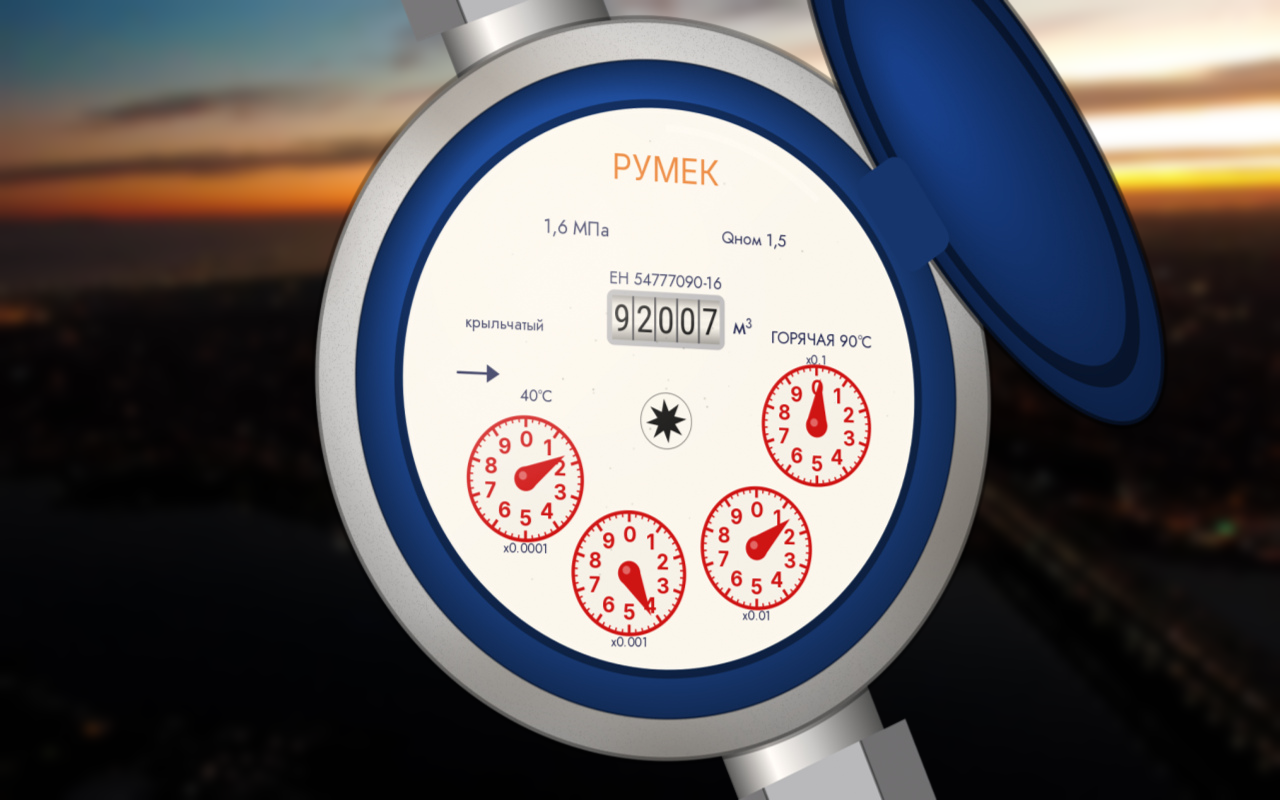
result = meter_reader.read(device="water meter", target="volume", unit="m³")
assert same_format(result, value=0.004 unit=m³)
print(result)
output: value=92007.0141 unit=m³
